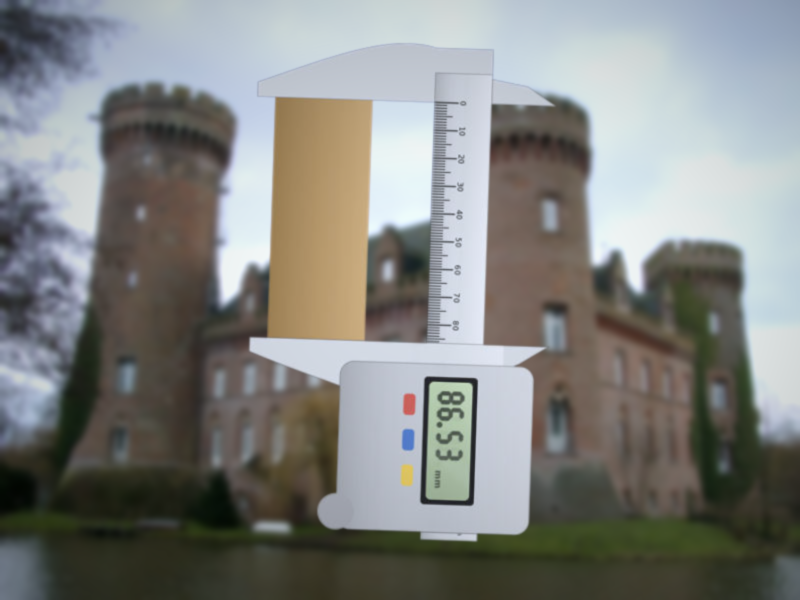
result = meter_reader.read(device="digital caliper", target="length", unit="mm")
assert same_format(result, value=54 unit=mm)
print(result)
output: value=86.53 unit=mm
